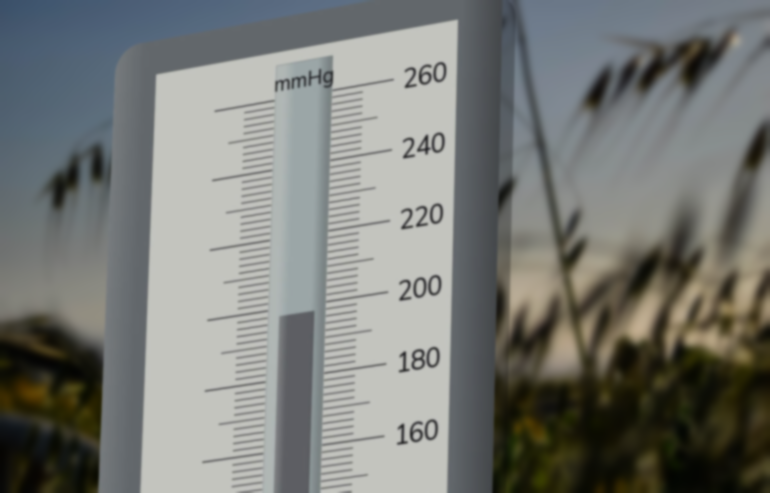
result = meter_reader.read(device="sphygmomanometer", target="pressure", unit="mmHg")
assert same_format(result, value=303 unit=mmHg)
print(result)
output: value=198 unit=mmHg
